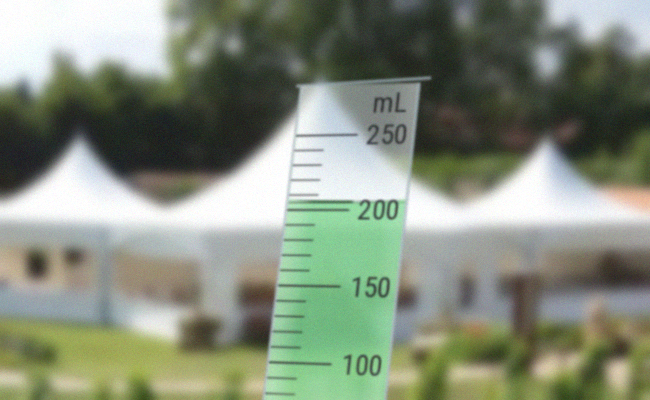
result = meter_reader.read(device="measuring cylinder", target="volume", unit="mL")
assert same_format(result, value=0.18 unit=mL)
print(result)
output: value=205 unit=mL
